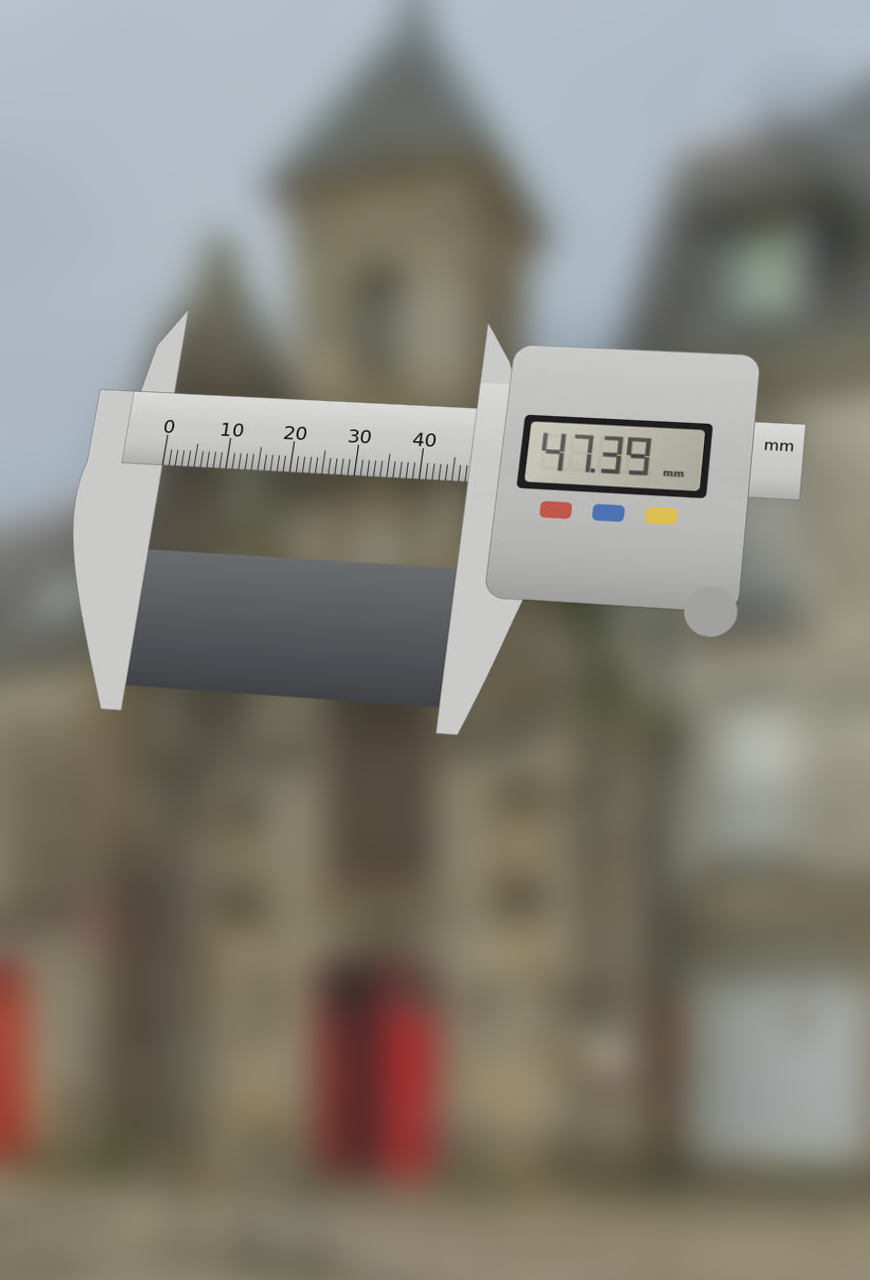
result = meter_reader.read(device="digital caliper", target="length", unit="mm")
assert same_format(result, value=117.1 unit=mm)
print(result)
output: value=47.39 unit=mm
